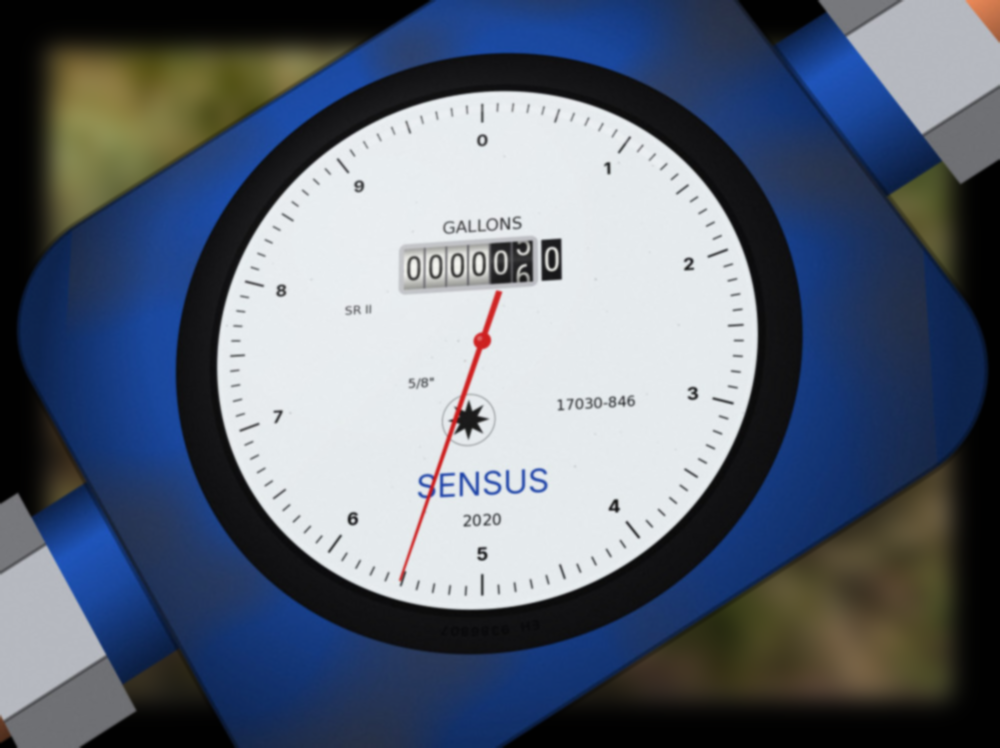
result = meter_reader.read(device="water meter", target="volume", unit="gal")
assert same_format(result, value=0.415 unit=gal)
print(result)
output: value=55.5 unit=gal
